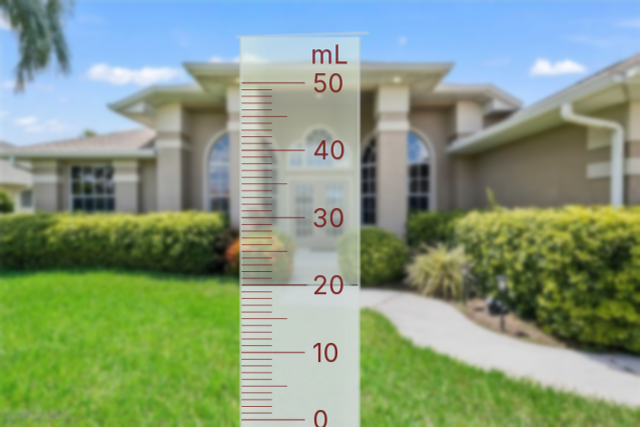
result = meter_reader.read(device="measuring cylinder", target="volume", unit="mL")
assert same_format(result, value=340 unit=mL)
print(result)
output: value=20 unit=mL
